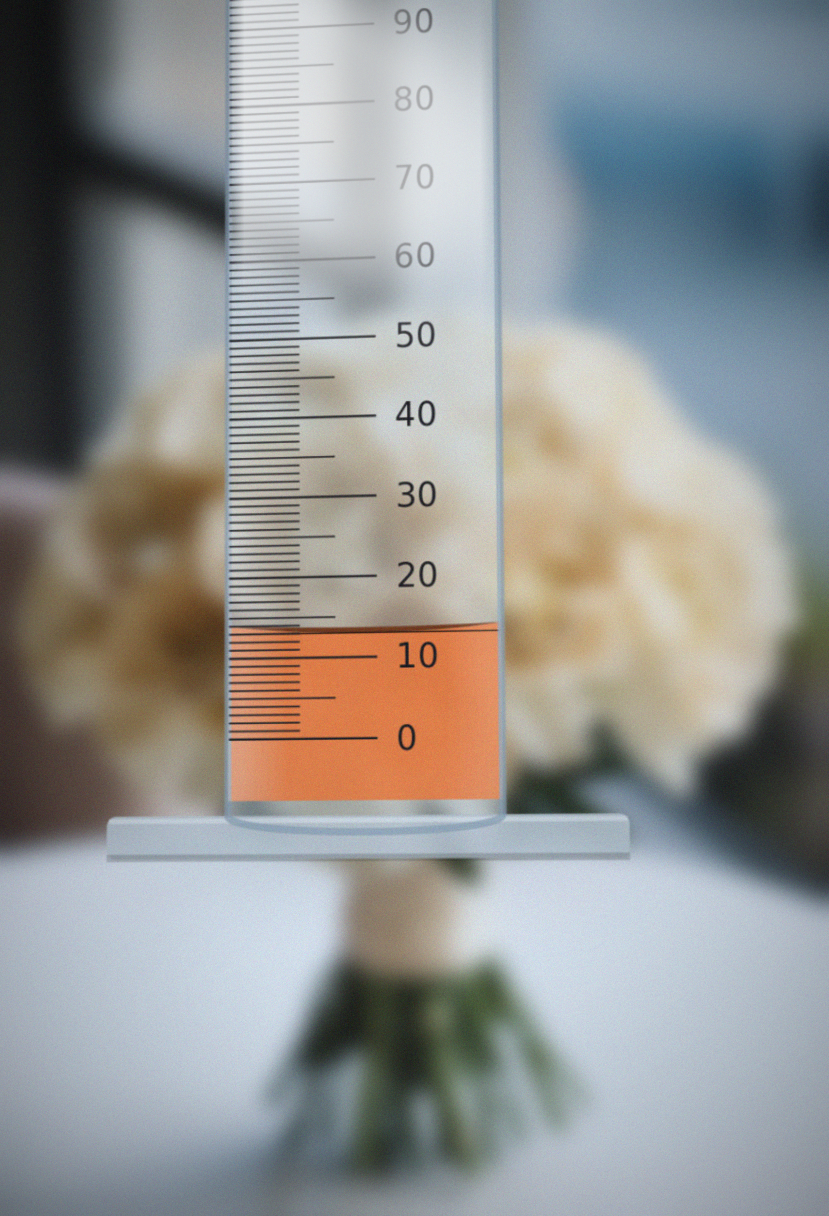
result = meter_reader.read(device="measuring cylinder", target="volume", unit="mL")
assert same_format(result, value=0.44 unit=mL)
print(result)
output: value=13 unit=mL
